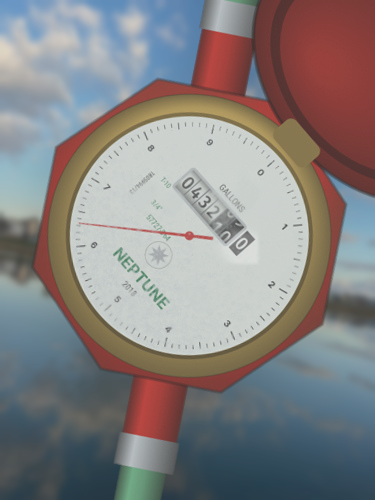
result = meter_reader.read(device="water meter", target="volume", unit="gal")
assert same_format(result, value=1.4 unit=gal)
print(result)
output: value=432096.3 unit=gal
